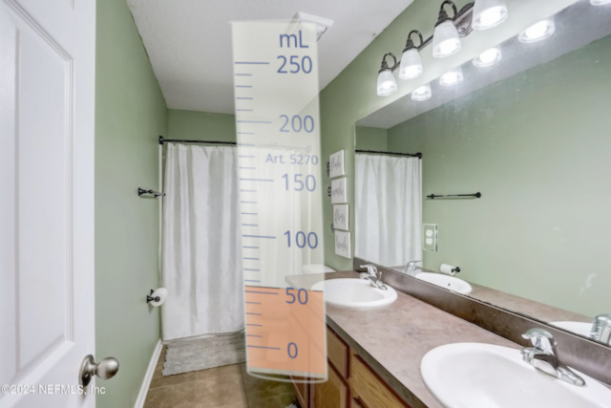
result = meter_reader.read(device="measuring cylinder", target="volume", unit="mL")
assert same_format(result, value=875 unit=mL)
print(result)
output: value=55 unit=mL
